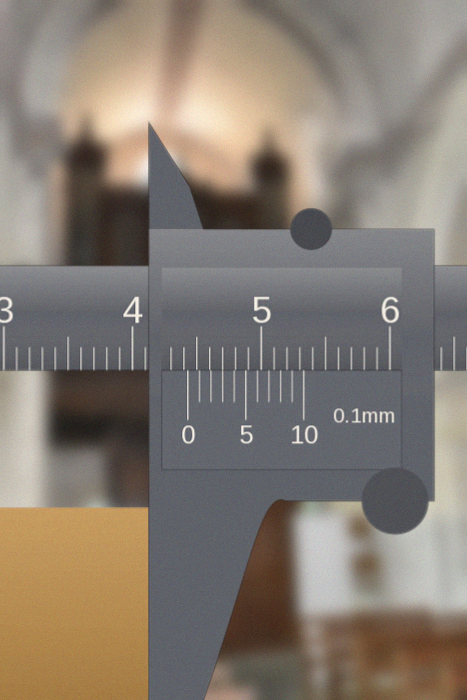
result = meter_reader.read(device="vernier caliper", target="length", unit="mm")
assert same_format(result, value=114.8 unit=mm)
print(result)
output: value=44.3 unit=mm
